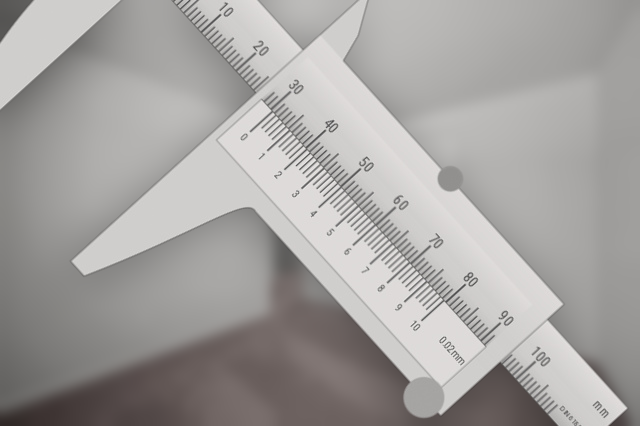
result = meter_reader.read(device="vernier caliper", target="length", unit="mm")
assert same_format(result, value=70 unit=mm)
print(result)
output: value=30.5 unit=mm
